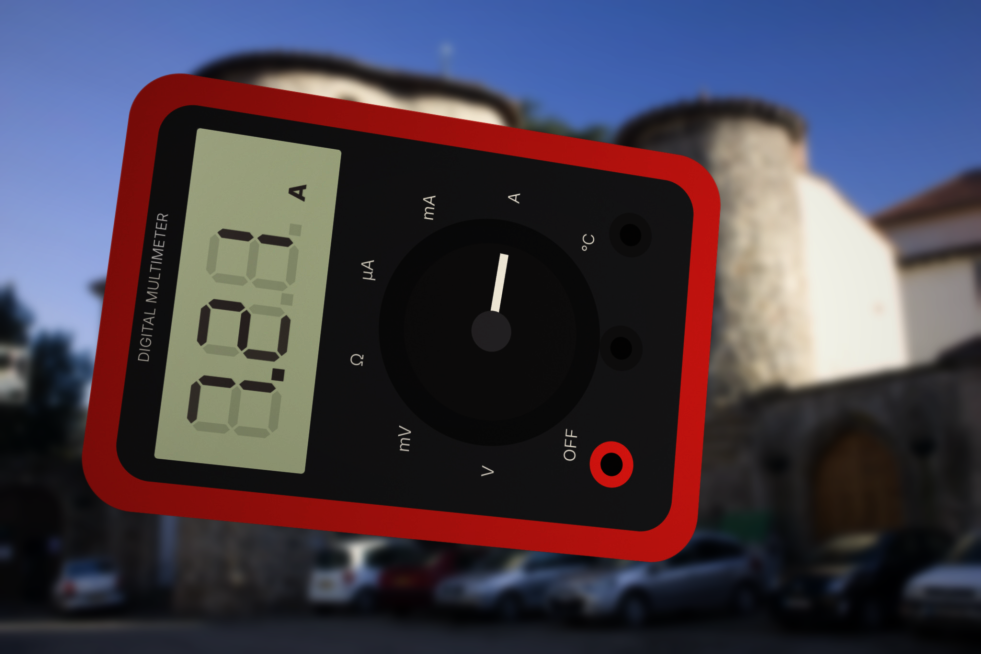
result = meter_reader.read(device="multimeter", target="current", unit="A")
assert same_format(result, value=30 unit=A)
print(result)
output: value=7.21 unit=A
